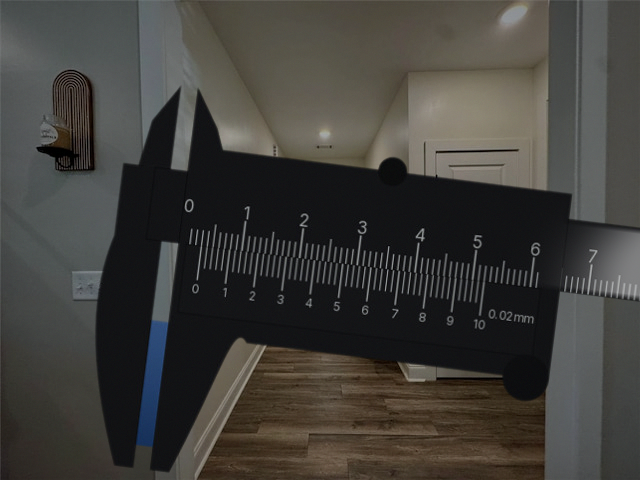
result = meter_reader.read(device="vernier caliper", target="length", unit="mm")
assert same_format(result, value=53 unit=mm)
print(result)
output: value=3.0 unit=mm
